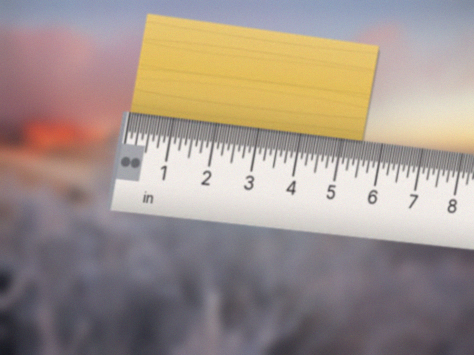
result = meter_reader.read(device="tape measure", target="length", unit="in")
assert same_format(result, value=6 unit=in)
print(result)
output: value=5.5 unit=in
